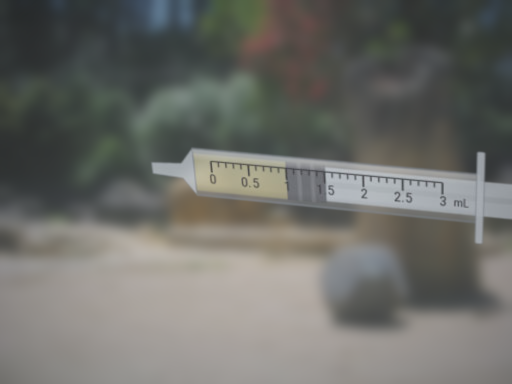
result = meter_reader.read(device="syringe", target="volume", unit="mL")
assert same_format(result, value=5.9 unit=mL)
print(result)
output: value=1 unit=mL
